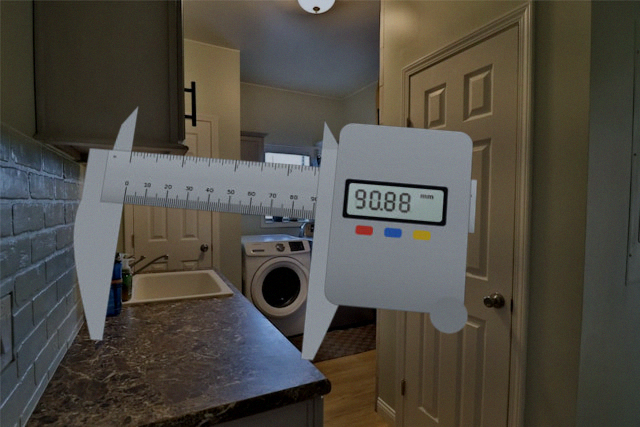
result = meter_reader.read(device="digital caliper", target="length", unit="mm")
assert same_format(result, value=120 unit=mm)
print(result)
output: value=90.88 unit=mm
